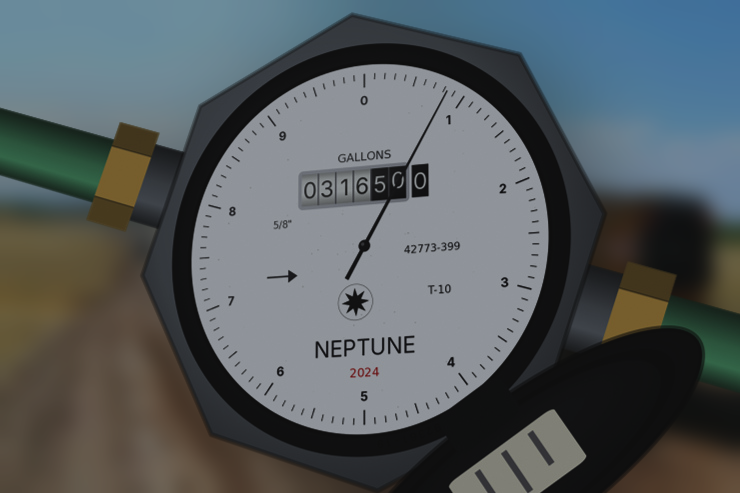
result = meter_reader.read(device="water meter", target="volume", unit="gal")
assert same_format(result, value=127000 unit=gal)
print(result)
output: value=316500.8 unit=gal
